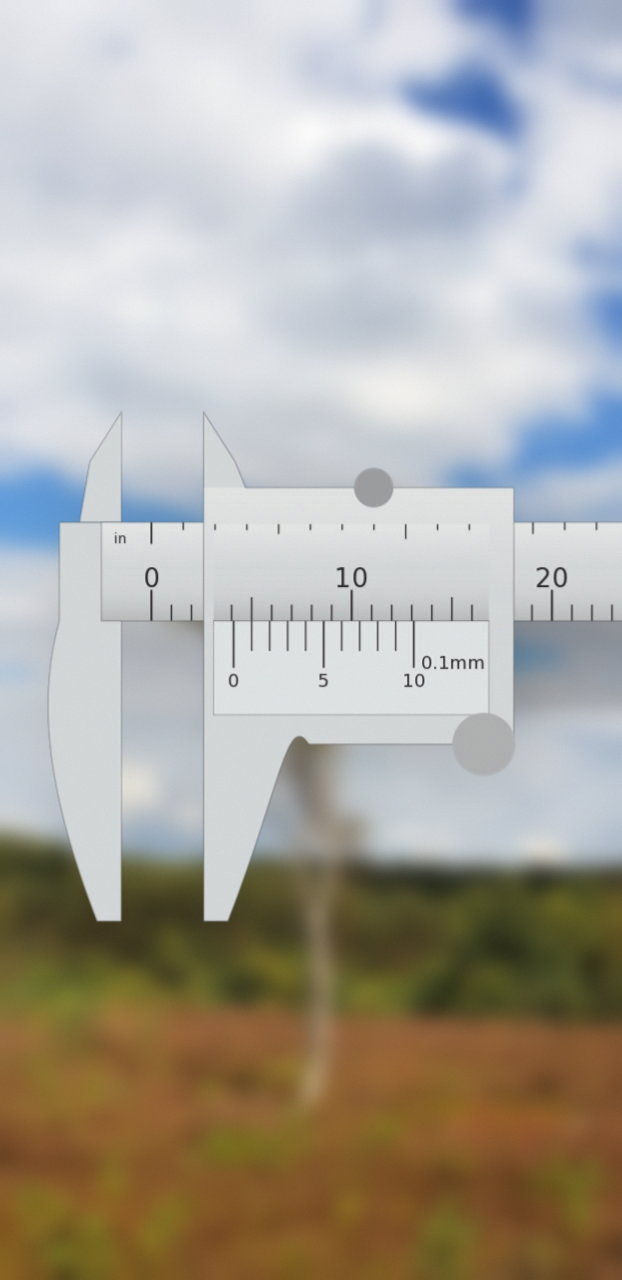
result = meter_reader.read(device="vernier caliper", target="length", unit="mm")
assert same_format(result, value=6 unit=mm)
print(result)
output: value=4.1 unit=mm
